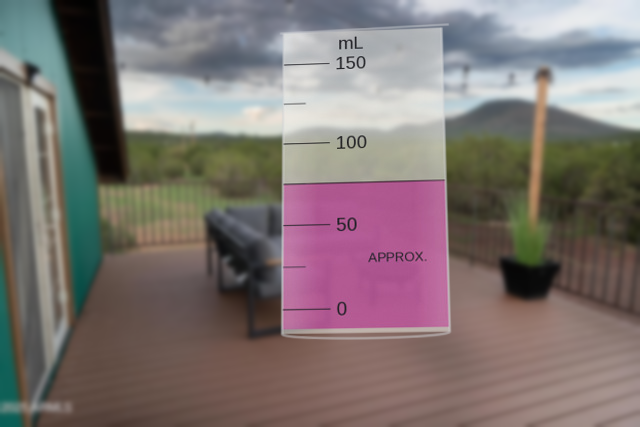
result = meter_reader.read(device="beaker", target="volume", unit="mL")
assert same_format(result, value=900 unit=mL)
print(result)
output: value=75 unit=mL
